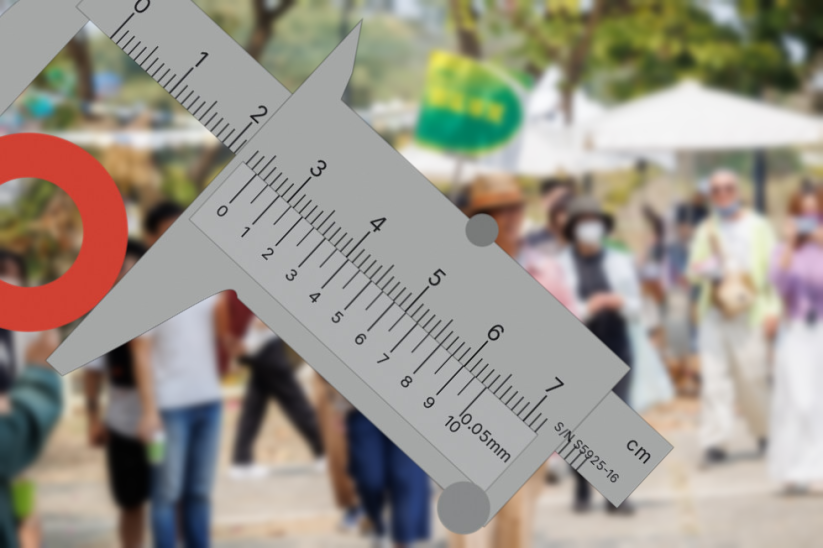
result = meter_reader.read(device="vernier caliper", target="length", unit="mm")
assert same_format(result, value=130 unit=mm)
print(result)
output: value=24.8 unit=mm
